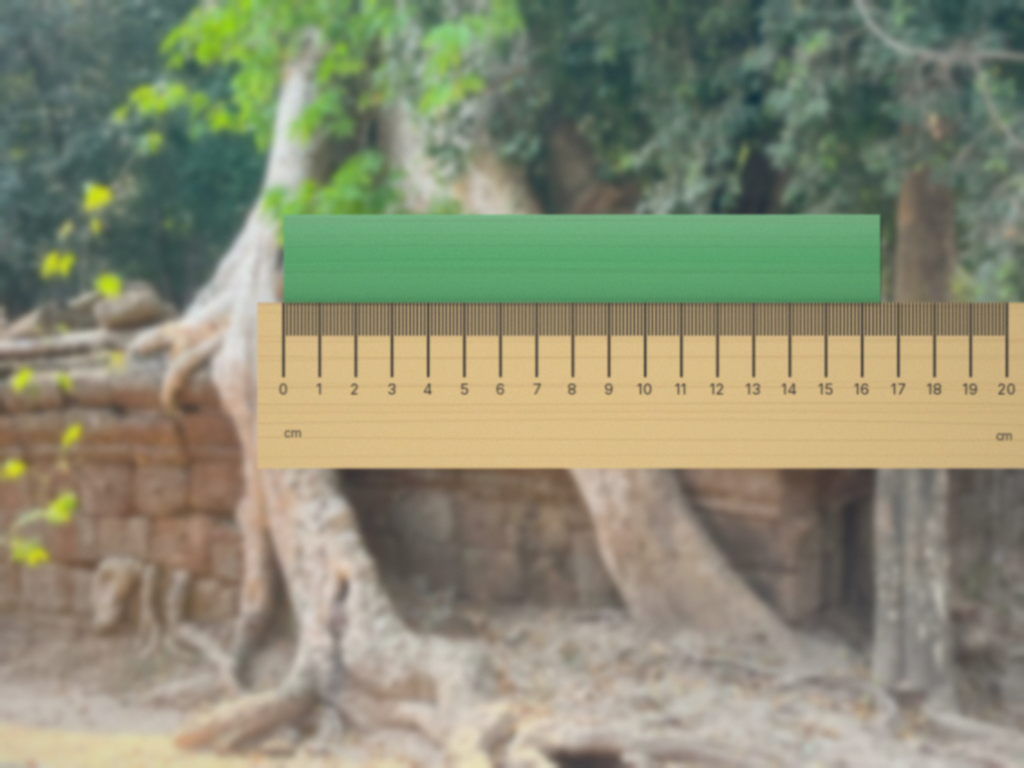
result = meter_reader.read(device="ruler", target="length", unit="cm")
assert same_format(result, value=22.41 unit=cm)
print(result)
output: value=16.5 unit=cm
